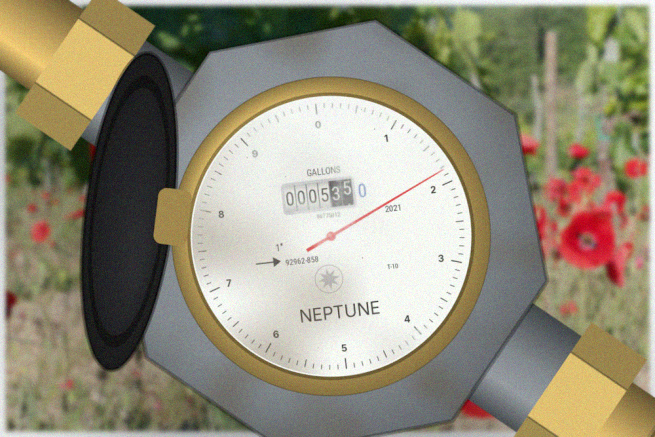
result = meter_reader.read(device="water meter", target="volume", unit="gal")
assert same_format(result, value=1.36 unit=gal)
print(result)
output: value=5351.8 unit=gal
